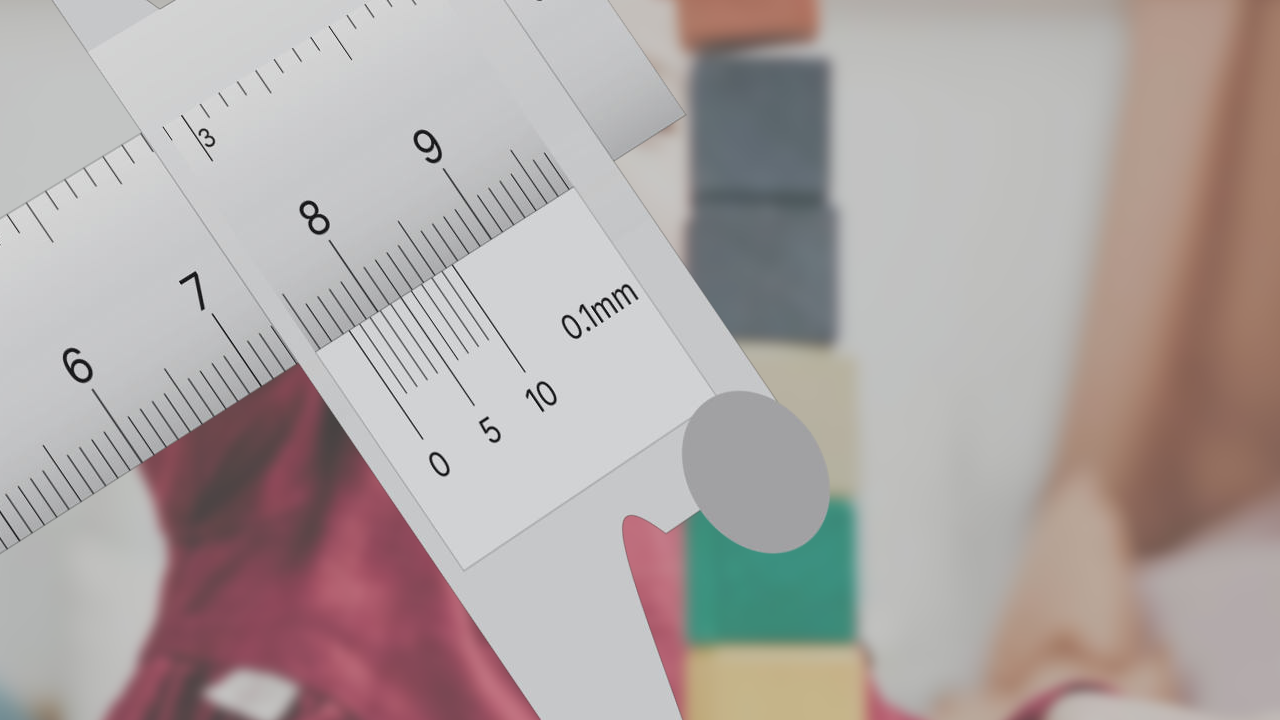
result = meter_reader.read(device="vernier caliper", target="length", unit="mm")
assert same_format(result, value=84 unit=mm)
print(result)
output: value=77.5 unit=mm
